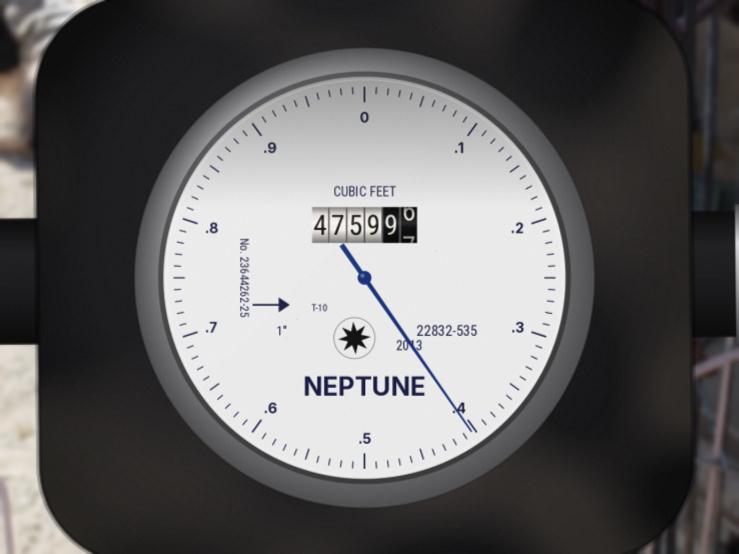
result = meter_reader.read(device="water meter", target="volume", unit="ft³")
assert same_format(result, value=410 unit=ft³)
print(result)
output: value=475996.40 unit=ft³
